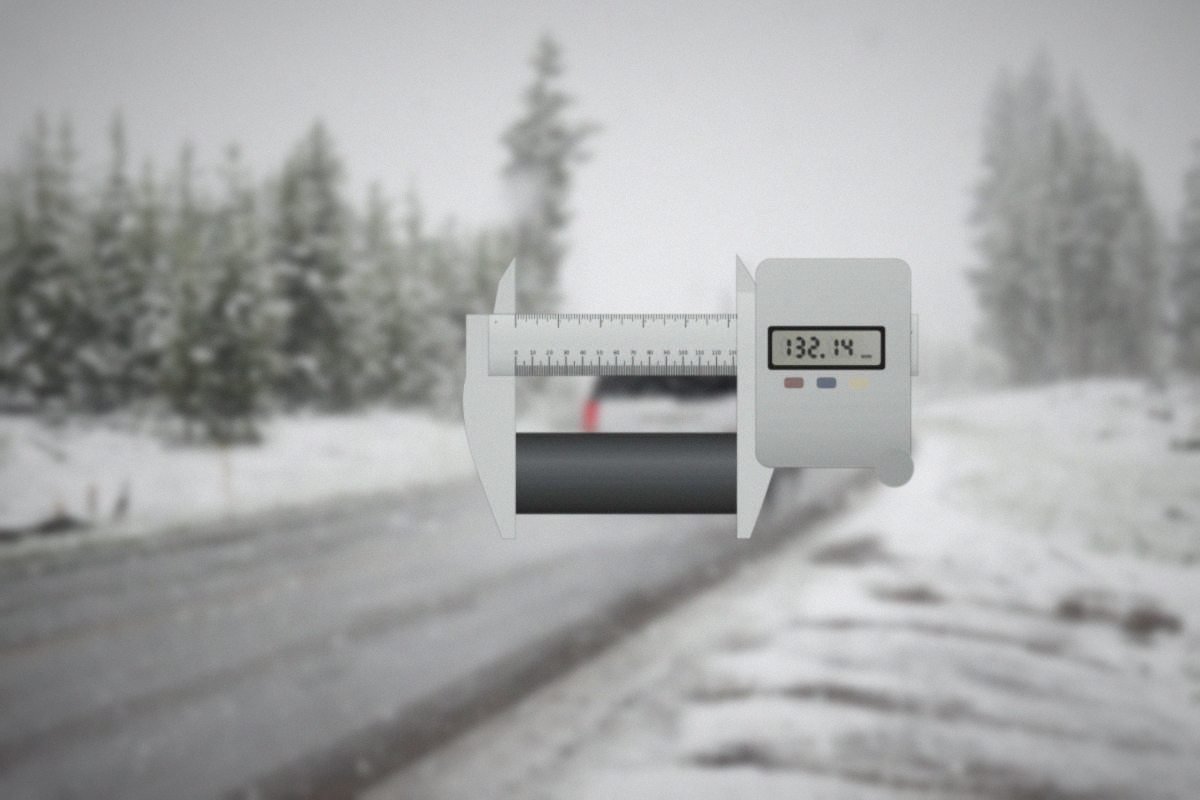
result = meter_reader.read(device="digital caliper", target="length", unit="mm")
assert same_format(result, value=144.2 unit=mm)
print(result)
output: value=132.14 unit=mm
